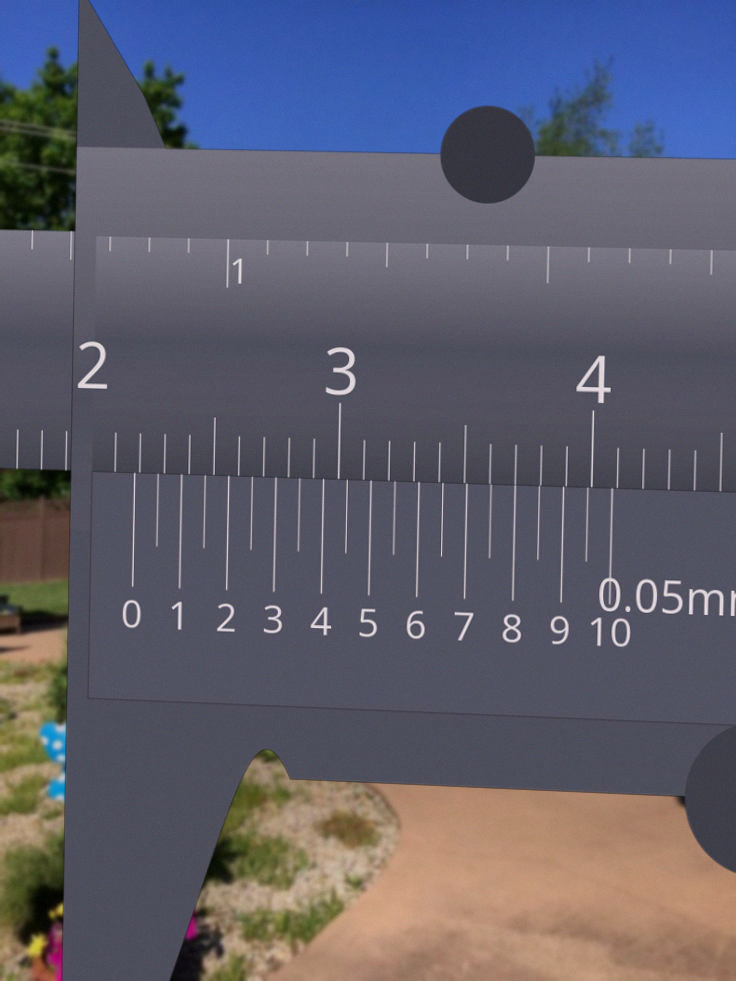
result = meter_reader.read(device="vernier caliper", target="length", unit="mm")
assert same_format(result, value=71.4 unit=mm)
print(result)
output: value=21.80 unit=mm
